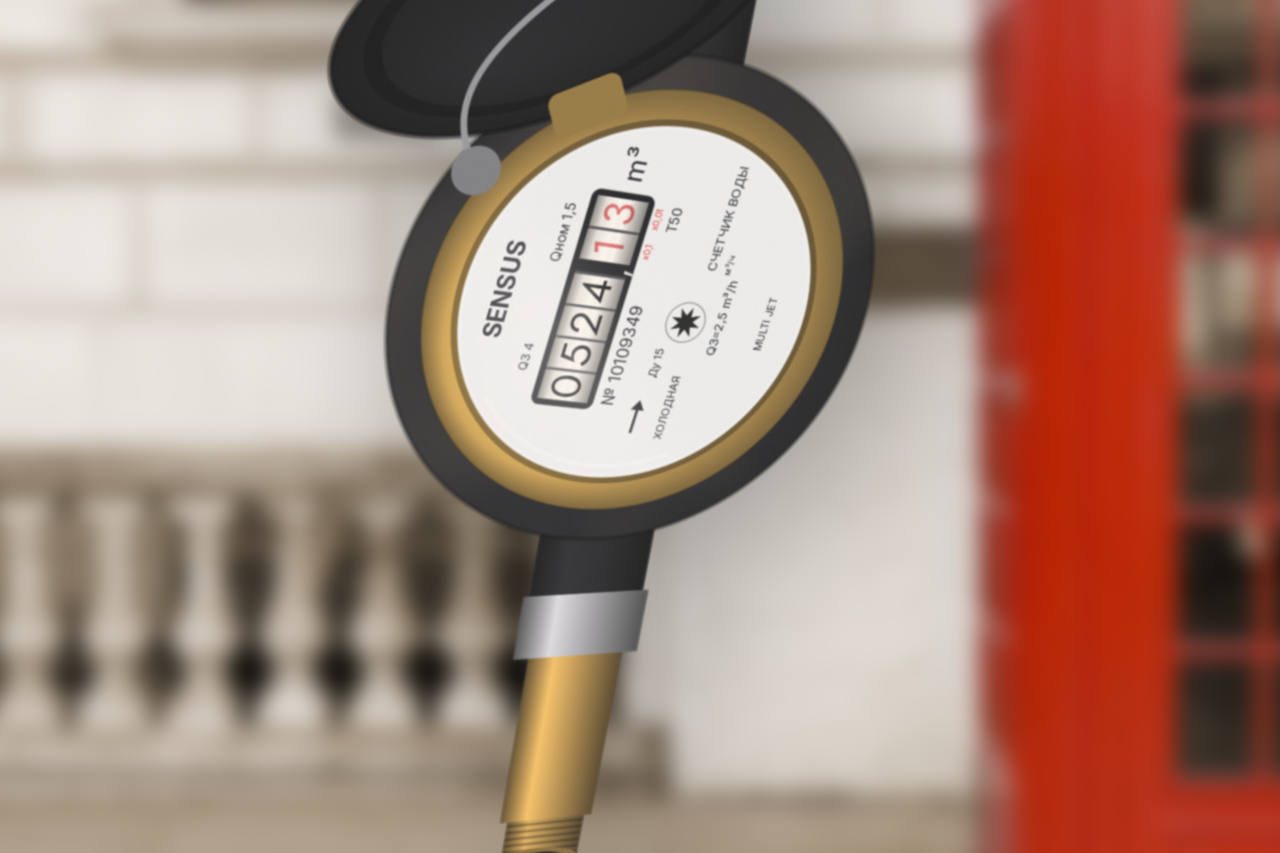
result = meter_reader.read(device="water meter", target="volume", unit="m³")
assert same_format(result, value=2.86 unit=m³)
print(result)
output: value=524.13 unit=m³
